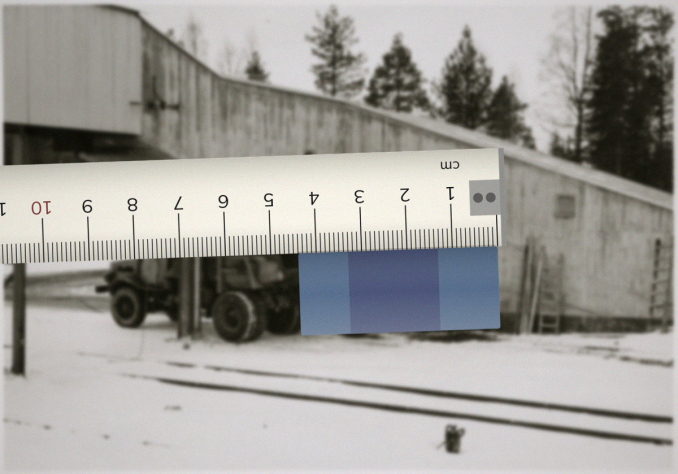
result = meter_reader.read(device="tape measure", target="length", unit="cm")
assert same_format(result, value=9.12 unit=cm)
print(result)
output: value=4.4 unit=cm
